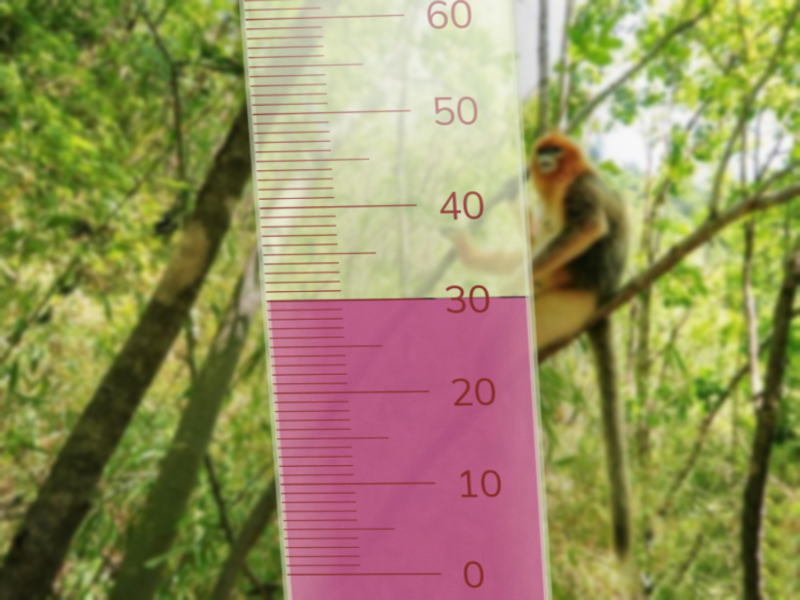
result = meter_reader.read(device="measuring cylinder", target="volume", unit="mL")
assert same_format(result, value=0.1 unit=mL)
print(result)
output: value=30 unit=mL
